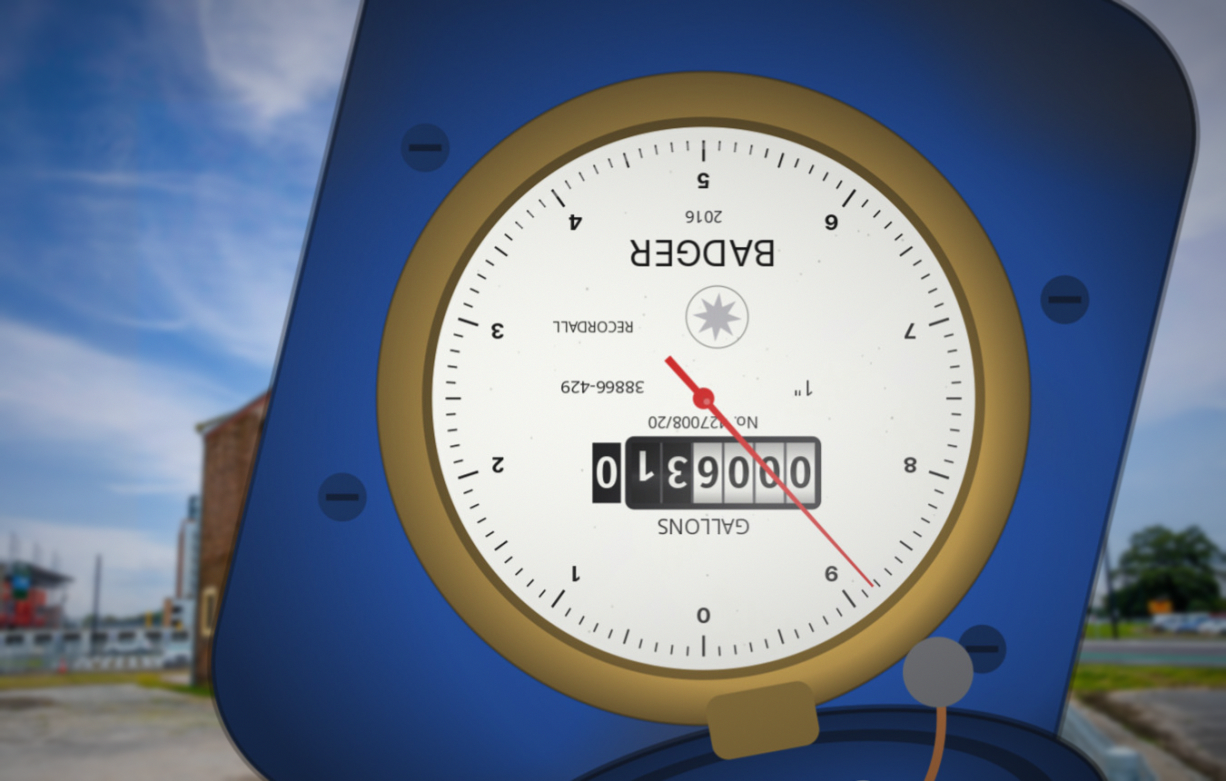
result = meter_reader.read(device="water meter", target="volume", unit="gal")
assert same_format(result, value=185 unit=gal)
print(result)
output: value=6308.8 unit=gal
